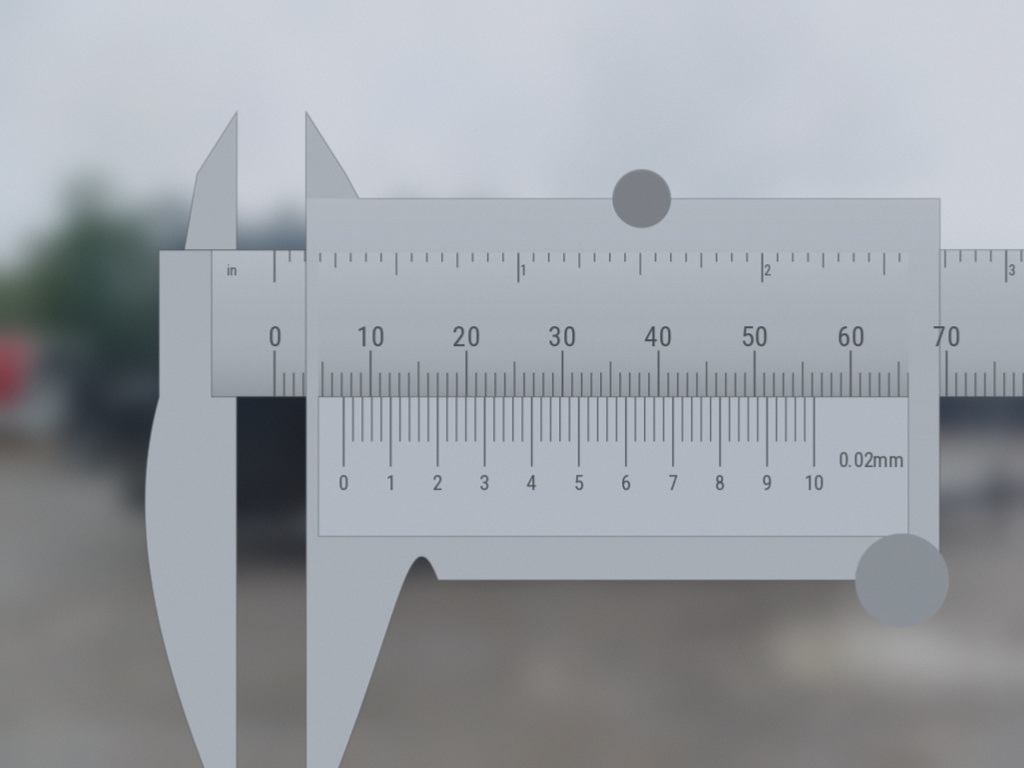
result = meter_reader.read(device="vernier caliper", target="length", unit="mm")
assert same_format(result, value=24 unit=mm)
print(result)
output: value=7.2 unit=mm
